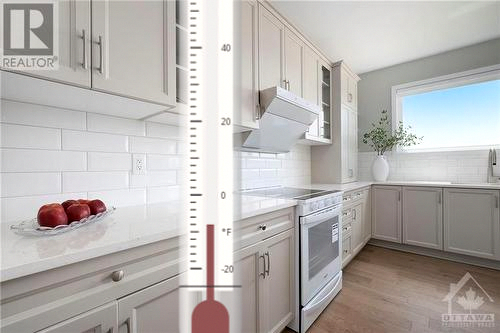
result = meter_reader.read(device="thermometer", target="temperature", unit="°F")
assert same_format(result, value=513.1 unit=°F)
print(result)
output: value=-8 unit=°F
